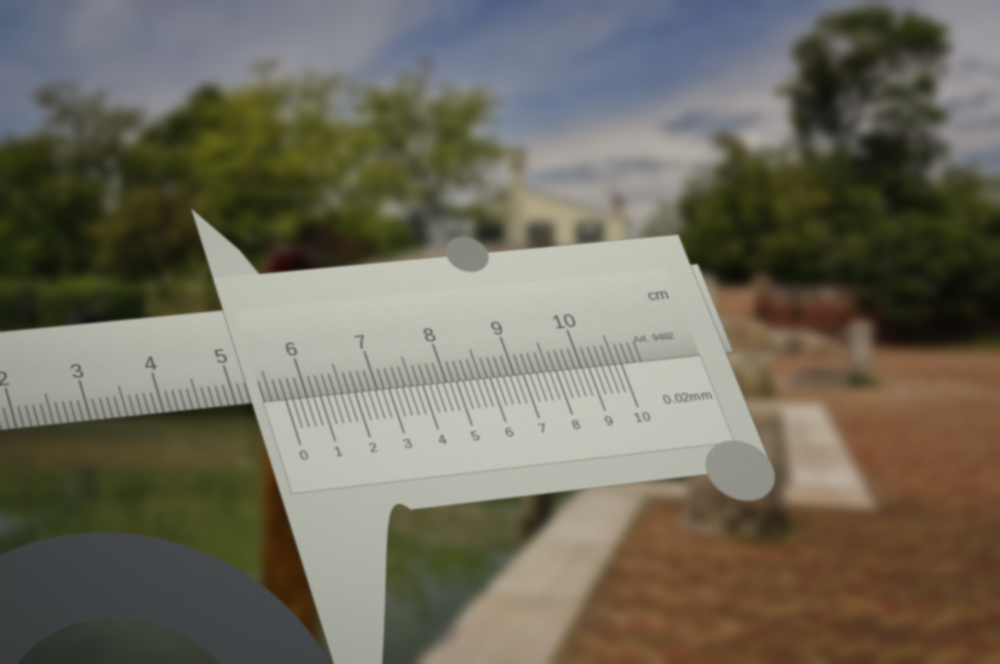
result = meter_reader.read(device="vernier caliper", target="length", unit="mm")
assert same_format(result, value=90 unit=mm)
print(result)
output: value=57.0 unit=mm
